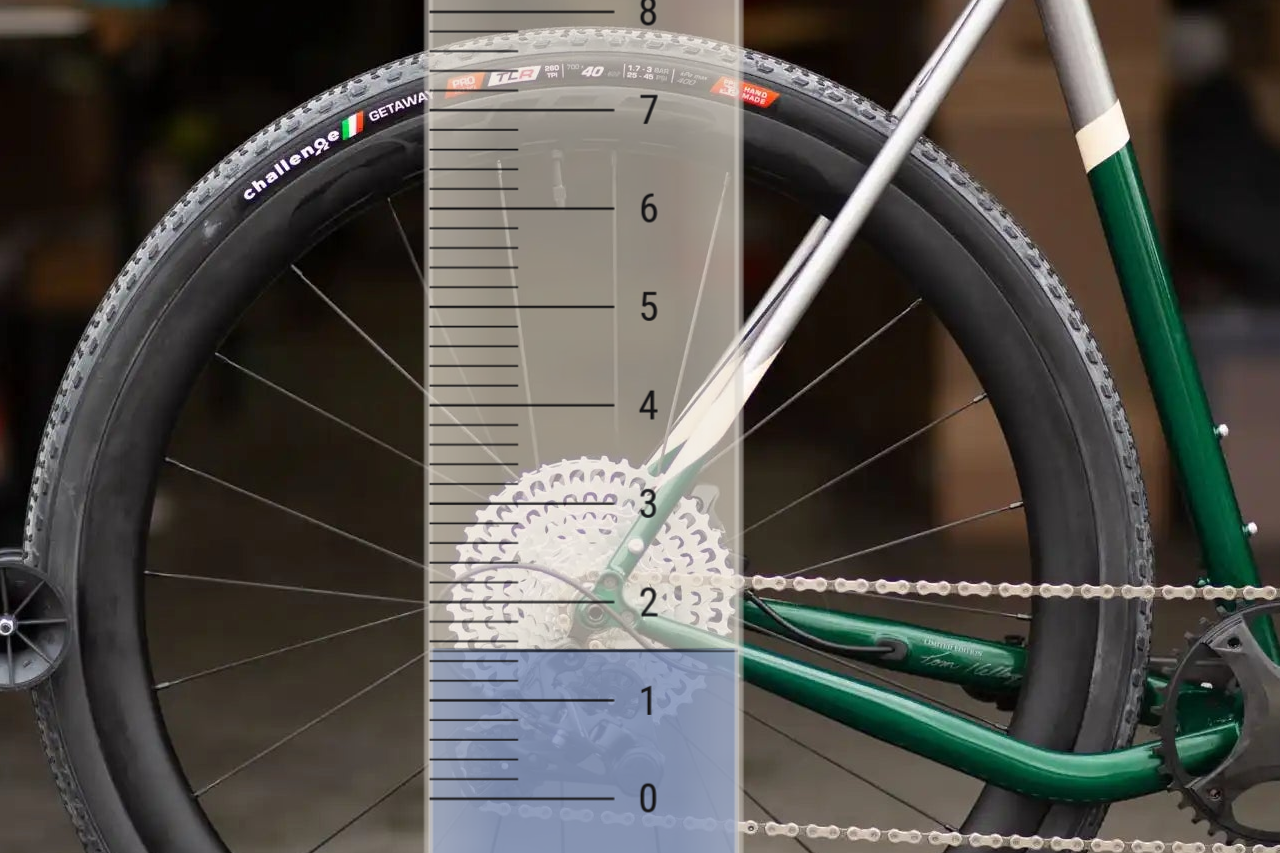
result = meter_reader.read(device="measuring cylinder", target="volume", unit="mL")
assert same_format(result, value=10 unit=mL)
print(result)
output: value=1.5 unit=mL
